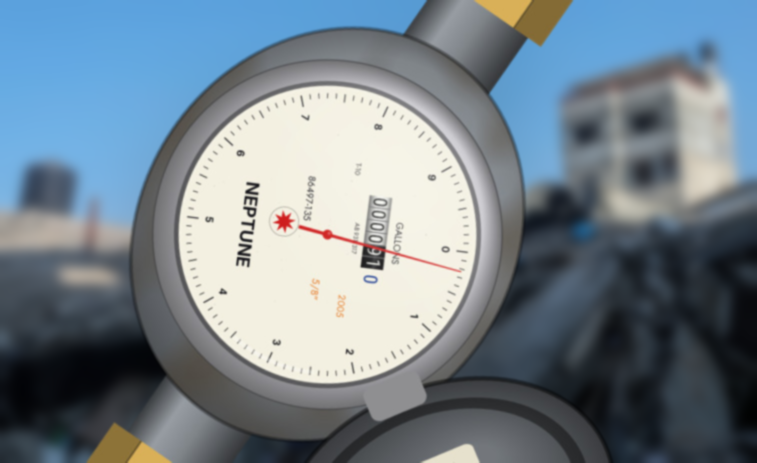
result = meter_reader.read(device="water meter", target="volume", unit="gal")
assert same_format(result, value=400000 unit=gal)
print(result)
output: value=910.2 unit=gal
